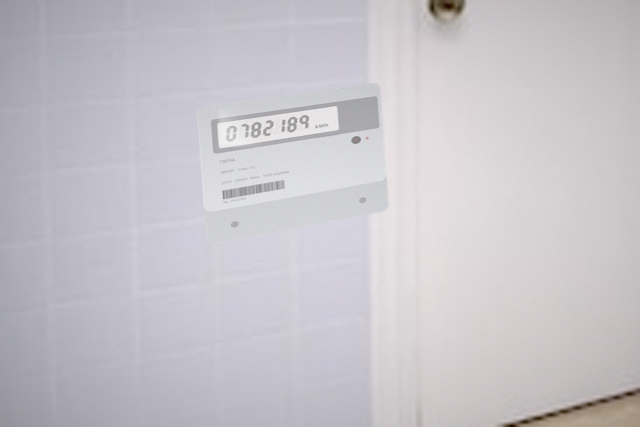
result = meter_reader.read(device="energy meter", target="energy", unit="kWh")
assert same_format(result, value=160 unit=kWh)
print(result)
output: value=782189 unit=kWh
